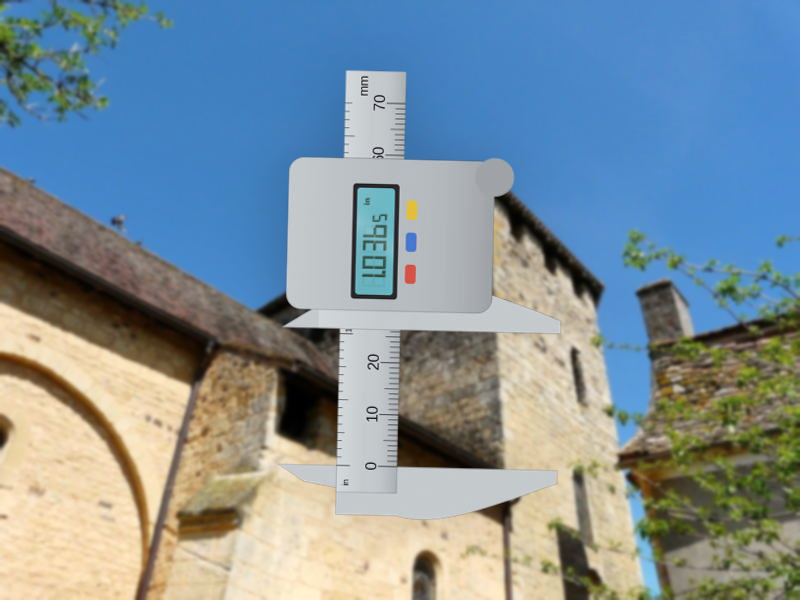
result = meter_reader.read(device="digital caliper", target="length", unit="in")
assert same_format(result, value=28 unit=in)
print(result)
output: value=1.0365 unit=in
